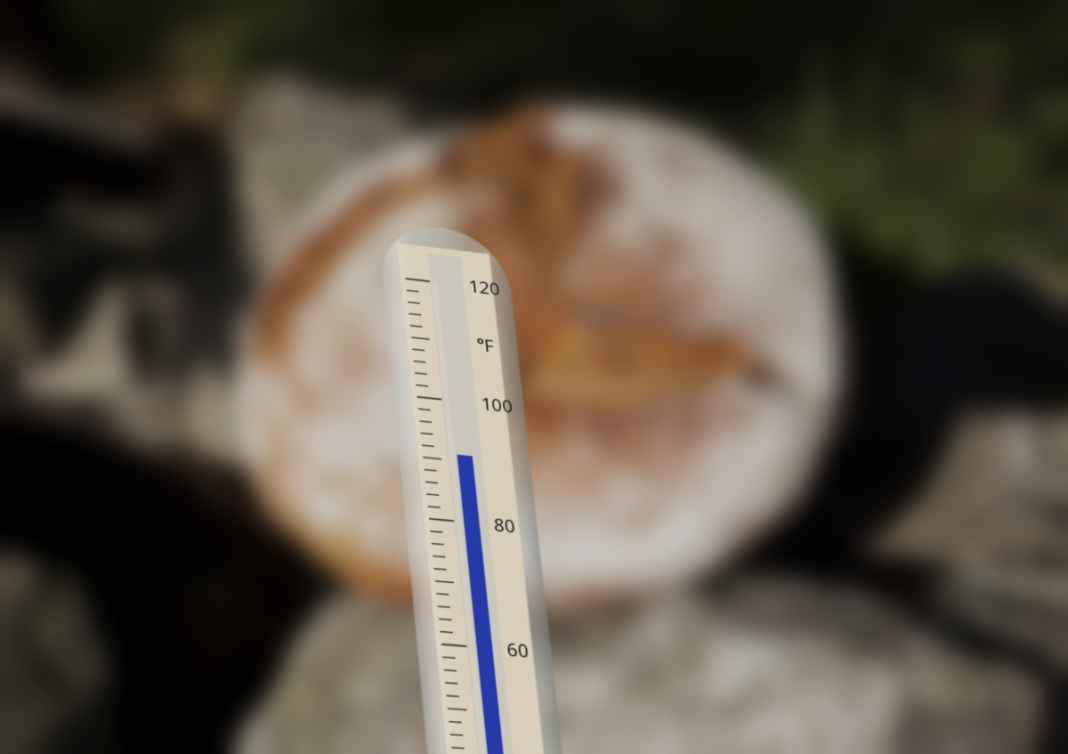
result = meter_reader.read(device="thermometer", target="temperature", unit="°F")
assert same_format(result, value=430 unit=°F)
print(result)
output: value=91 unit=°F
